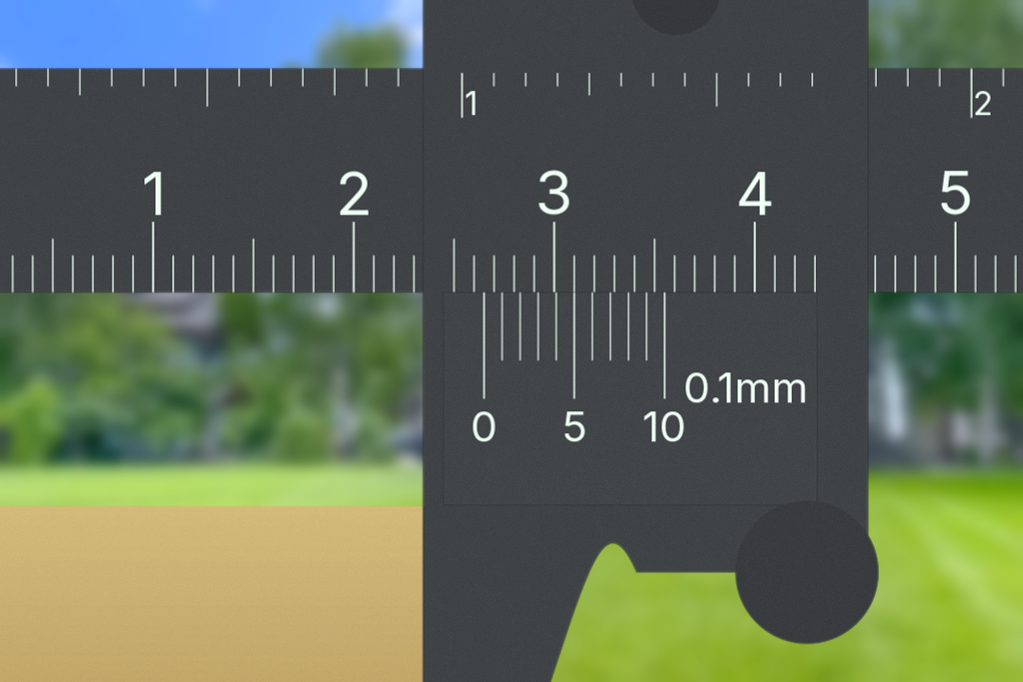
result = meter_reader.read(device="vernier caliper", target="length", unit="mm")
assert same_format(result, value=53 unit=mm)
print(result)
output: value=26.5 unit=mm
